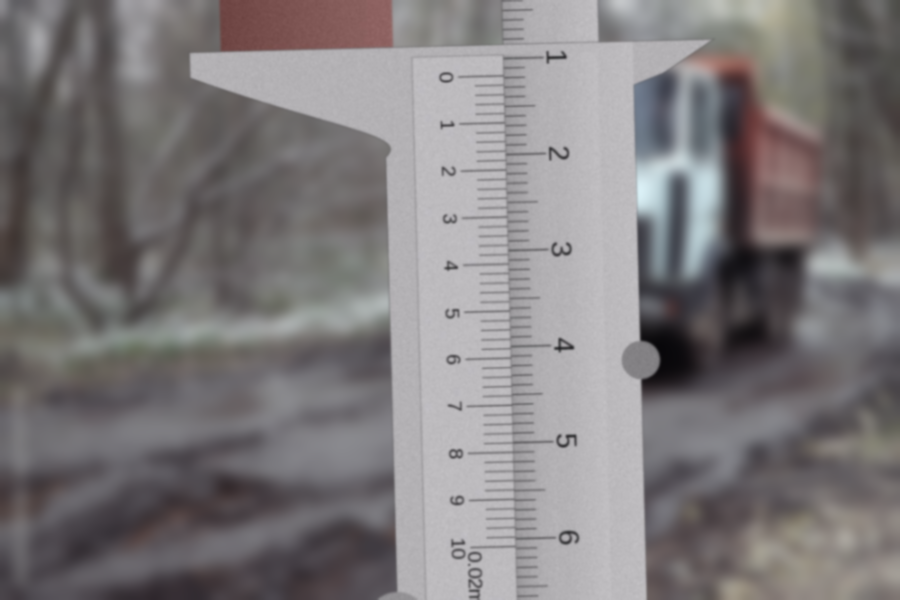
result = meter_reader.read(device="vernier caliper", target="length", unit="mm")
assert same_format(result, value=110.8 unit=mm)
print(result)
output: value=11.8 unit=mm
